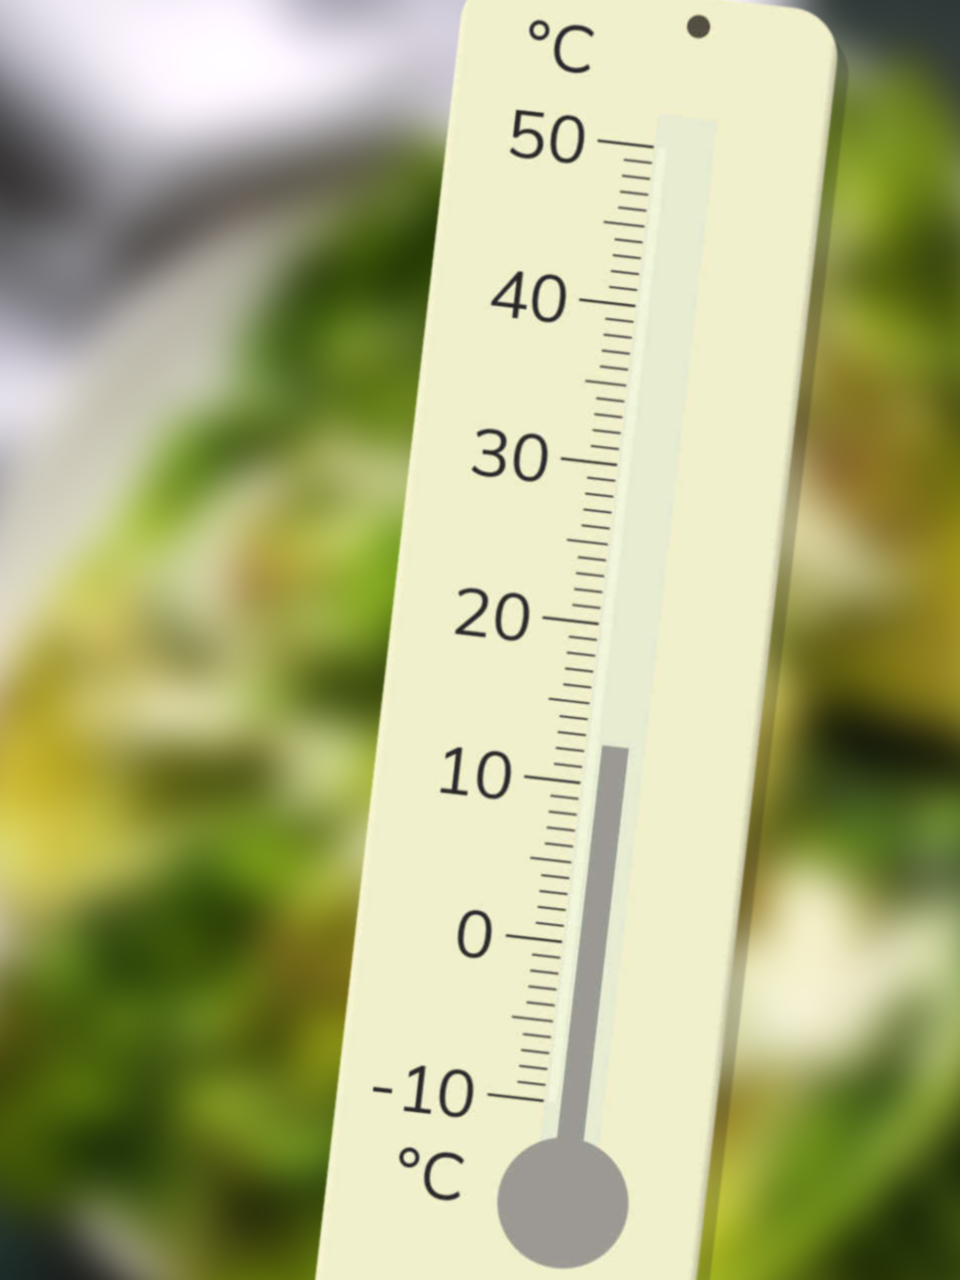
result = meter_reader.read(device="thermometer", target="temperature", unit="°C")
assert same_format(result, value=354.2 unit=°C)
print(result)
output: value=12.5 unit=°C
